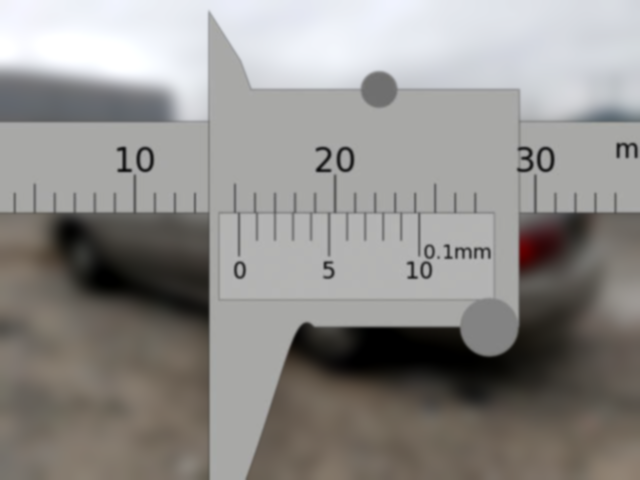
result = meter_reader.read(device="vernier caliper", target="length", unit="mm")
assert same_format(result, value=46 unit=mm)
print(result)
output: value=15.2 unit=mm
